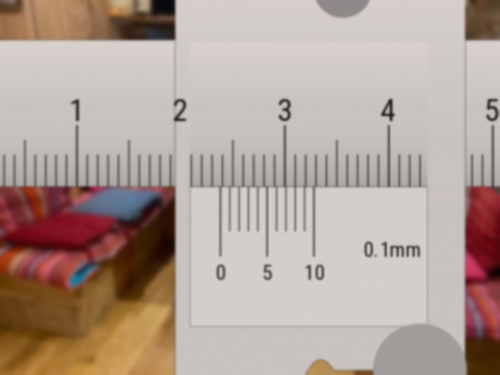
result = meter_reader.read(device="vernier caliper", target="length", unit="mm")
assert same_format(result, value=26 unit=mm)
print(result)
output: value=23.8 unit=mm
